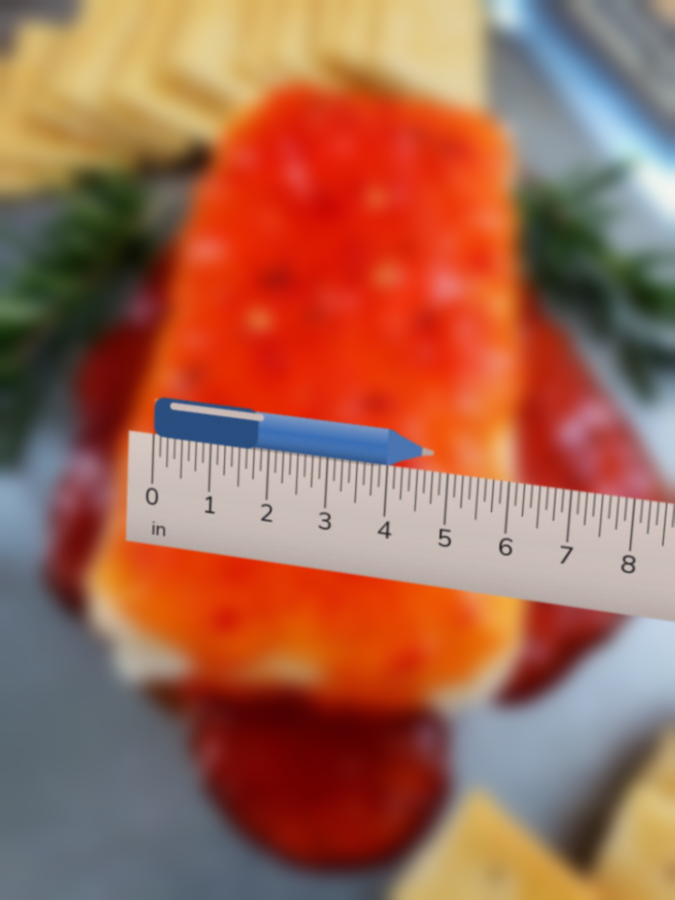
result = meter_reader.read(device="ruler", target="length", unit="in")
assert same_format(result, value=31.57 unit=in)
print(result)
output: value=4.75 unit=in
